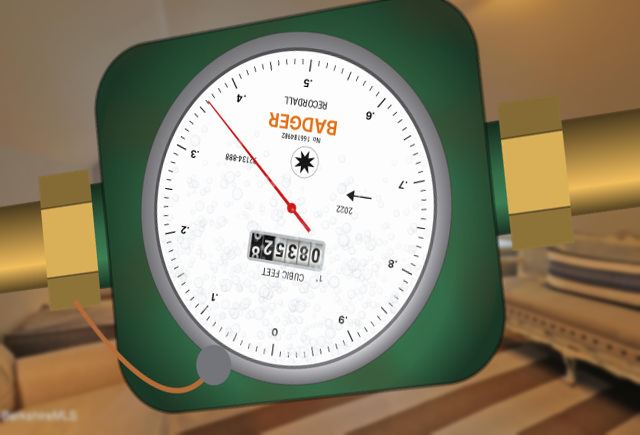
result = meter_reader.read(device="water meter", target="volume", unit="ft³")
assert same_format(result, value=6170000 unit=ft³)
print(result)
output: value=83528.36 unit=ft³
